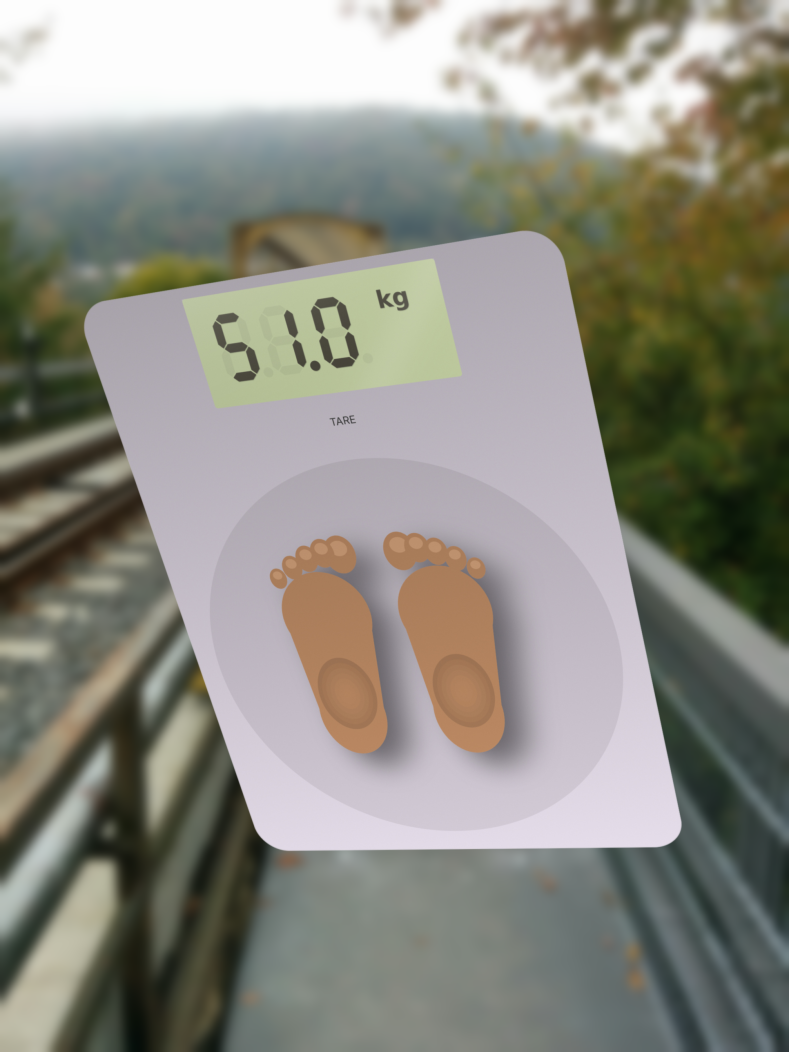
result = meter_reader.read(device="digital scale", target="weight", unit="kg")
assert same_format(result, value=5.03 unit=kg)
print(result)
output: value=51.0 unit=kg
